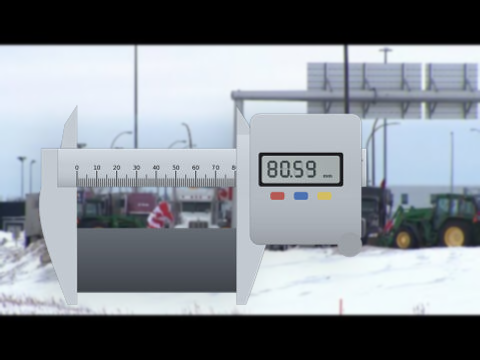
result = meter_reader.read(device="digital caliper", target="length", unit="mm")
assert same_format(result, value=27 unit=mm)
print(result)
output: value=80.59 unit=mm
